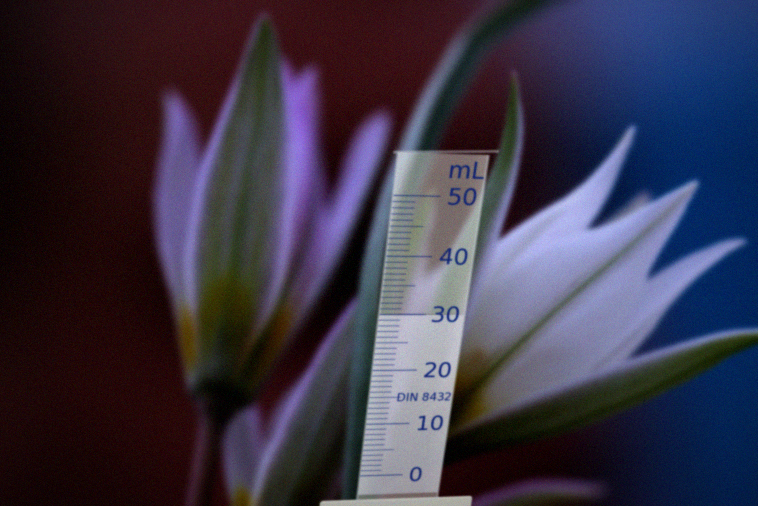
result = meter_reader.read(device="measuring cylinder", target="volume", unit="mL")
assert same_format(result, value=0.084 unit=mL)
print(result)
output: value=30 unit=mL
